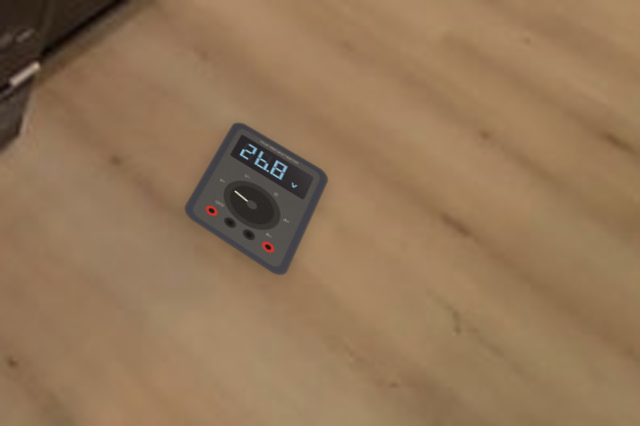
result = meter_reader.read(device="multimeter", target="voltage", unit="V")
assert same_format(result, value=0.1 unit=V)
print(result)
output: value=26.8 unit=V
